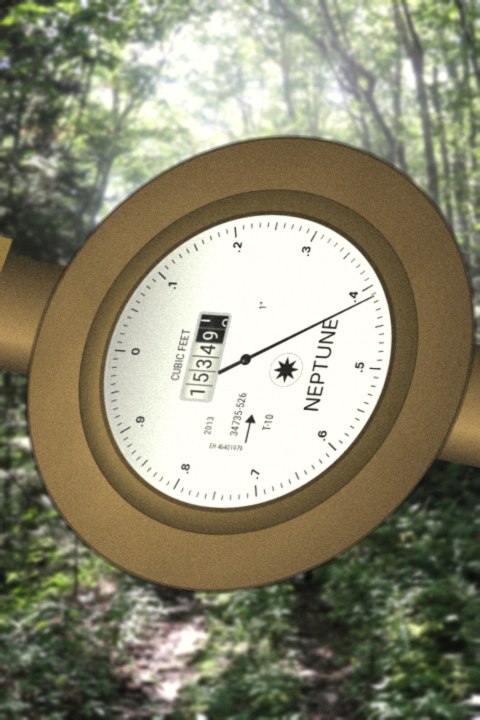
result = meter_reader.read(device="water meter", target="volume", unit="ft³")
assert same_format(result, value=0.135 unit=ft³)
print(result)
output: value=153491.41 unit=ft³
